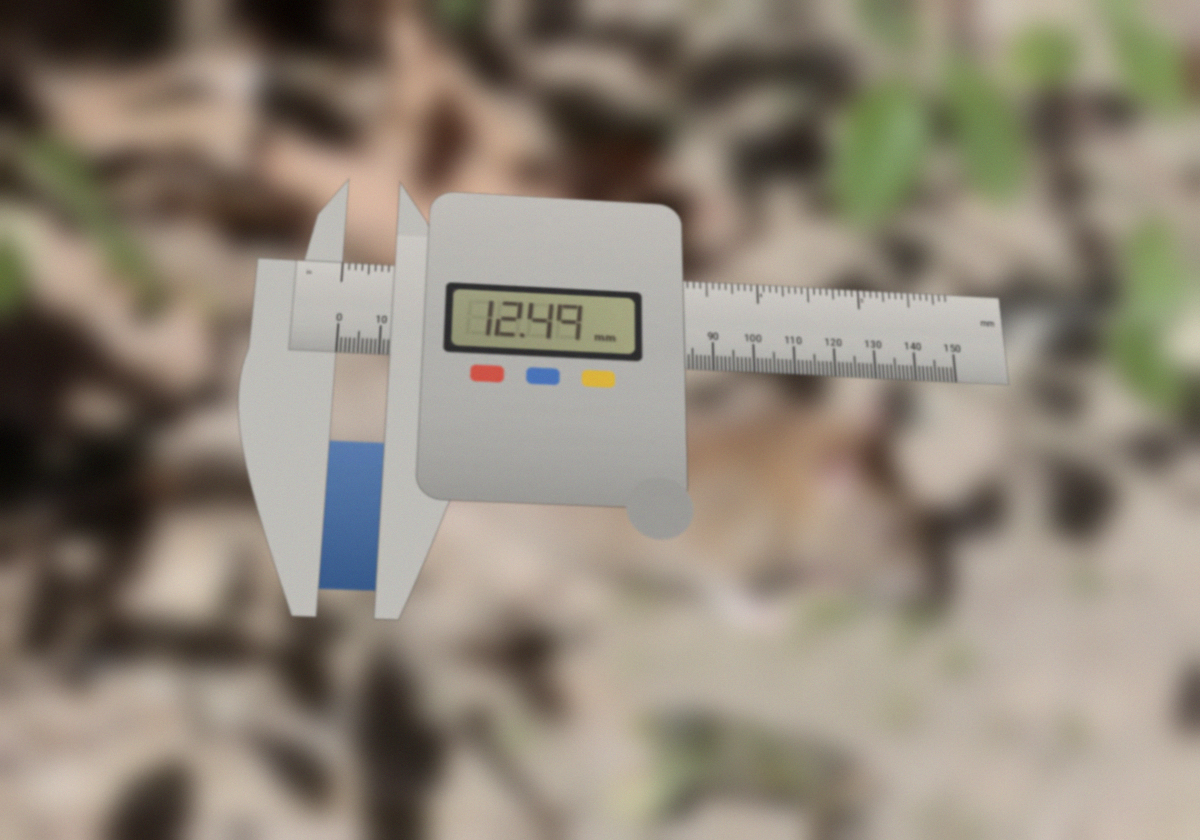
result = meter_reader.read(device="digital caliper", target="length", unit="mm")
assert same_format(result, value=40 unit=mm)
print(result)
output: value=12.49 unit=mm
